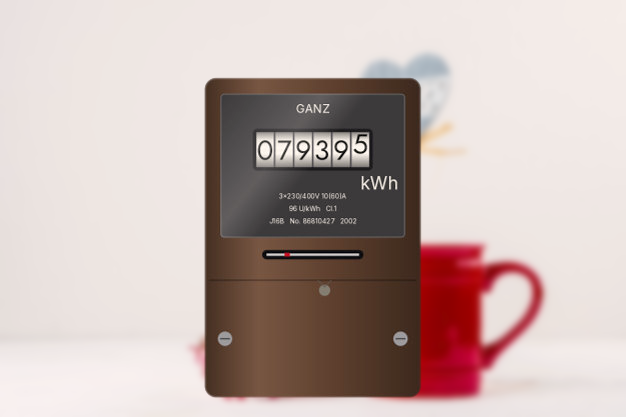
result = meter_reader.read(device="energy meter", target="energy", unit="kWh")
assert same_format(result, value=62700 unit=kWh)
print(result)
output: value=79395 unit=kWh
